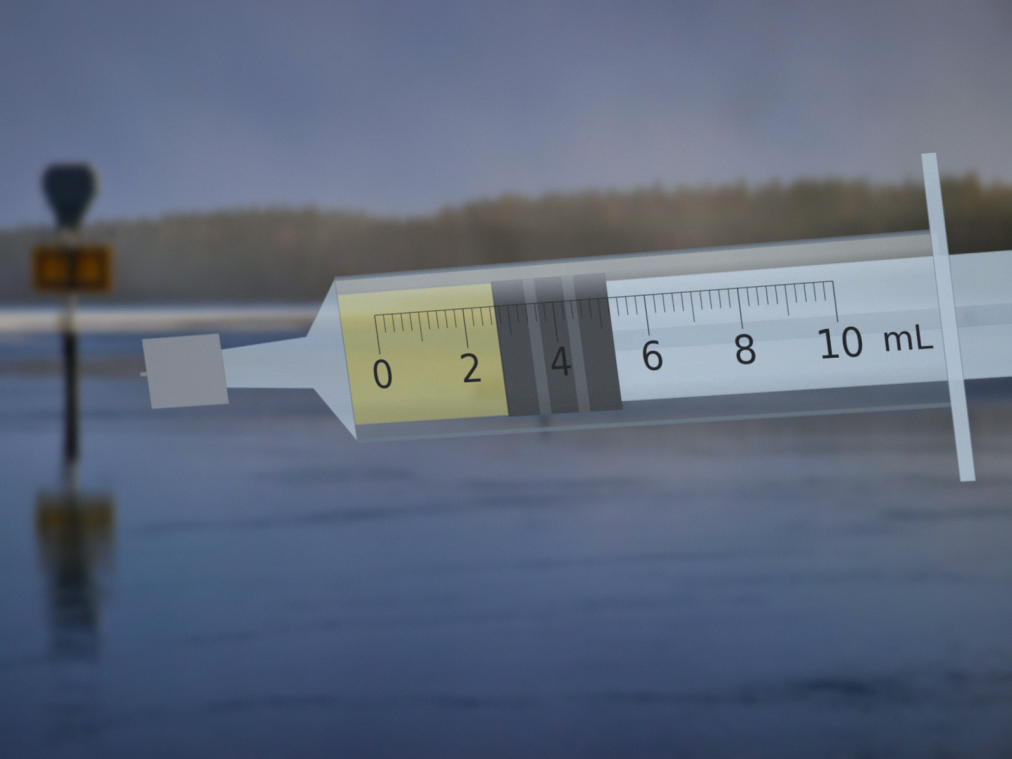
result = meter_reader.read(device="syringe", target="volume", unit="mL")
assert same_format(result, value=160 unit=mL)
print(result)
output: value=2.7 unit=mL
